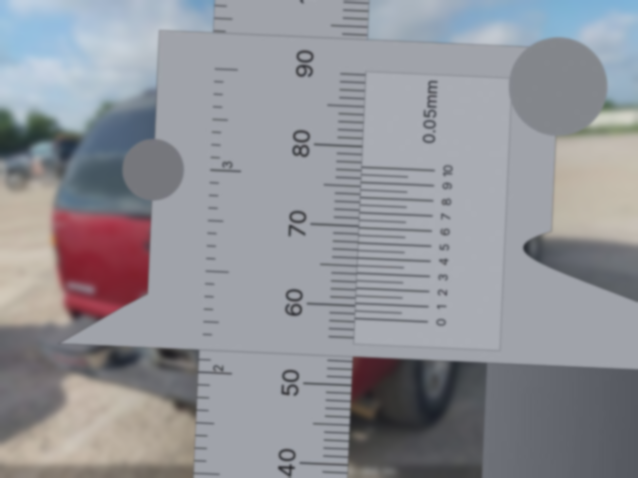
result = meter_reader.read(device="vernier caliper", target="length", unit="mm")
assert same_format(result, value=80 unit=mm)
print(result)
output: value=58.4 unit=mm
